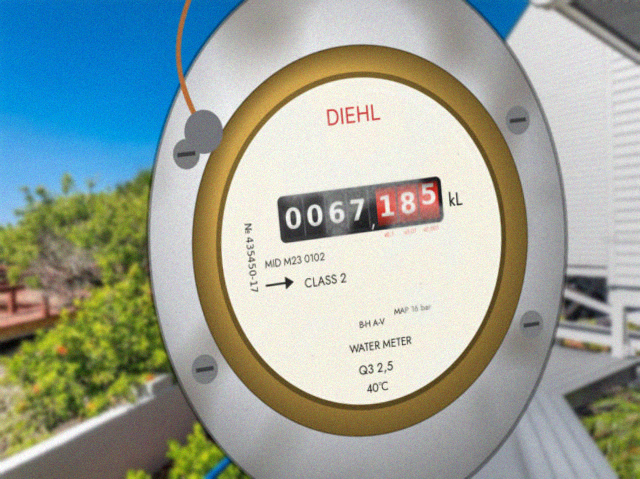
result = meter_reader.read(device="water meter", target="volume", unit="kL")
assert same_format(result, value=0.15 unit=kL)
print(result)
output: value=67.185 unit=kL
